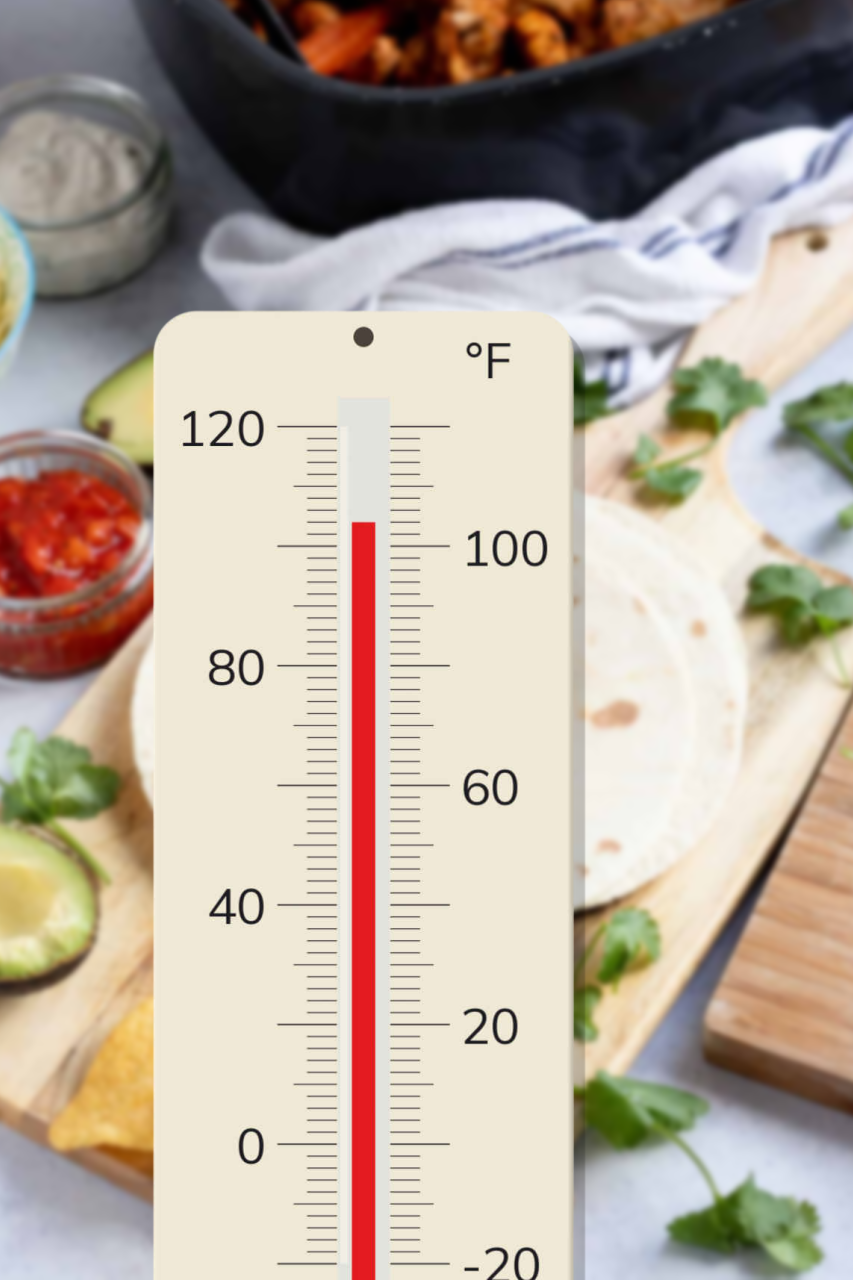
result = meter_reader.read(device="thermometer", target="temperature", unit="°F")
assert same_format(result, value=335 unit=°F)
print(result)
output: value=104 unit=°F
